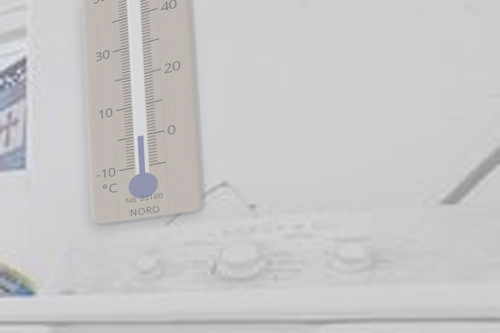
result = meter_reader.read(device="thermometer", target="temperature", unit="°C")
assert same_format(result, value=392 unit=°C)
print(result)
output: value=0 unit=°C
